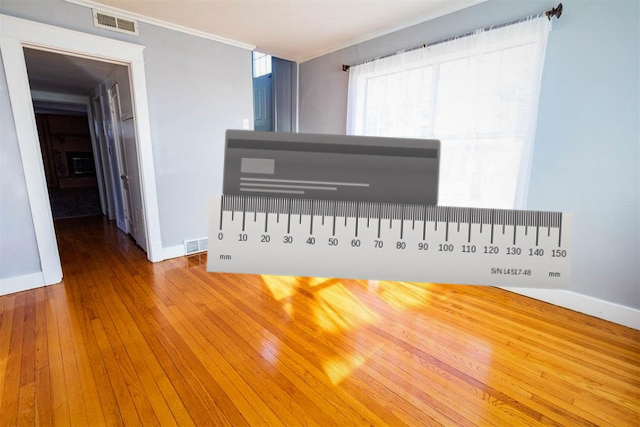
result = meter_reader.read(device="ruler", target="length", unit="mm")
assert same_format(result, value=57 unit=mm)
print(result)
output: value=95 unit=mm
